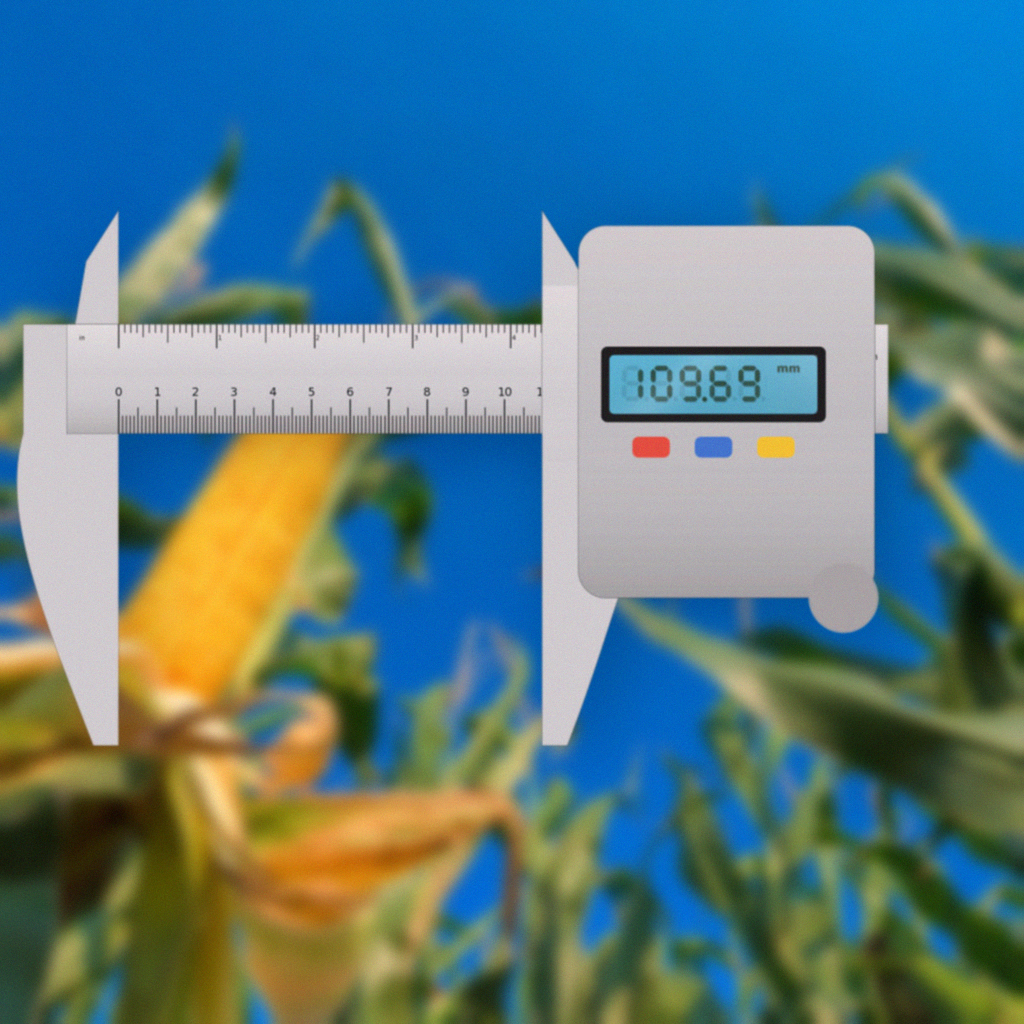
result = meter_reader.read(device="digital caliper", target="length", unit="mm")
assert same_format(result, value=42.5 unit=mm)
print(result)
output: value=109.69 unit=mm
